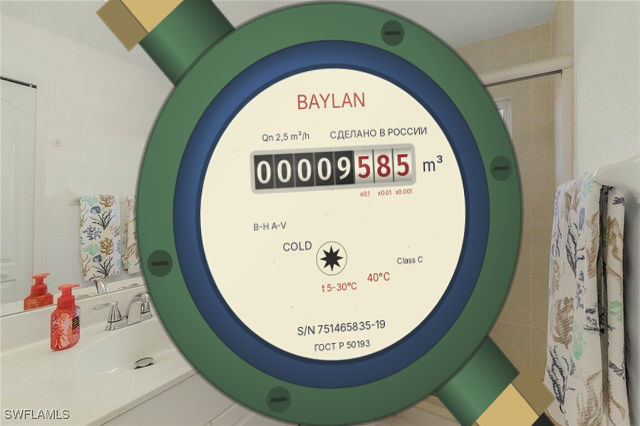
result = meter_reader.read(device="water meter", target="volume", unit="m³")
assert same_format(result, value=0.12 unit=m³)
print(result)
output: value=9.585 unit=m³
